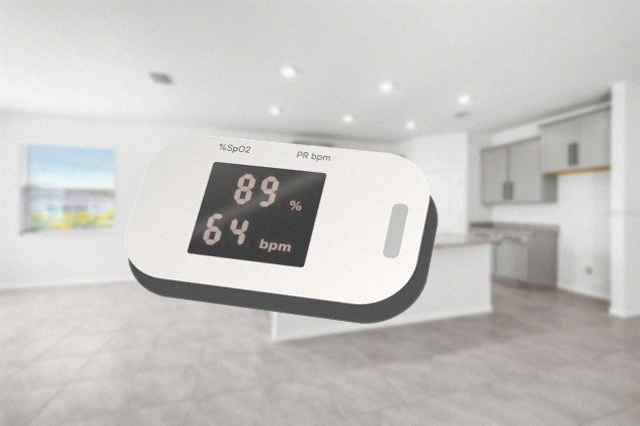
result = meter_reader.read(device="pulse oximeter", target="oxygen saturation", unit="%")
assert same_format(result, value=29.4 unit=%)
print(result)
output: value=89 unit=%
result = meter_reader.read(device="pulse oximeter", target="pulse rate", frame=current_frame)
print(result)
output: value=64 unit=bpm
